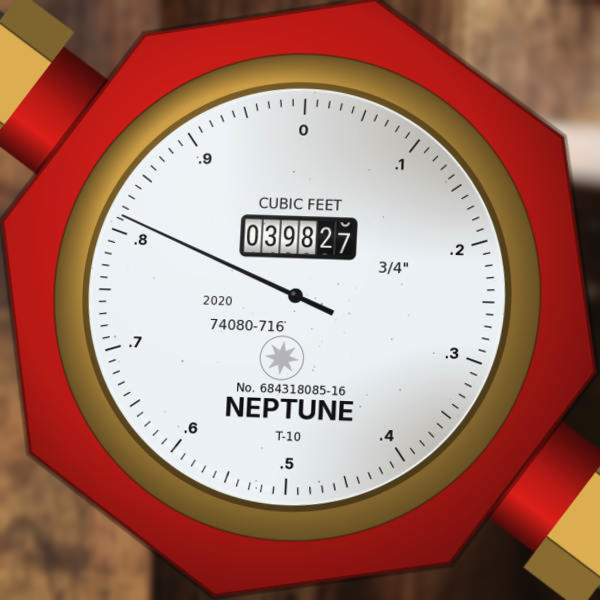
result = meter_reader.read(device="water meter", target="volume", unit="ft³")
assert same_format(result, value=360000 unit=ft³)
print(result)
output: value=39826.81 unit=ft³
